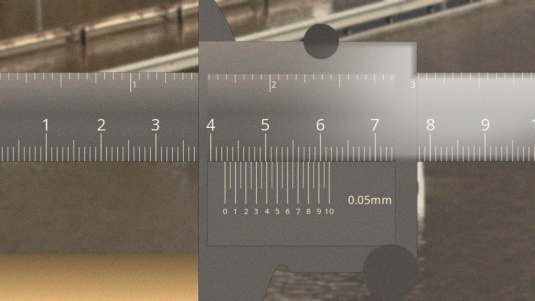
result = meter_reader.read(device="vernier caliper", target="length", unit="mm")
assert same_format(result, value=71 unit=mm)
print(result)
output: value=42.6 unit=mm
